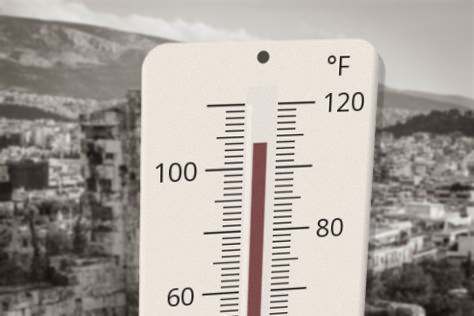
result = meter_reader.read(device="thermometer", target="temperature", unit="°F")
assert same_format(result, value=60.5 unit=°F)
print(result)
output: value=108 unit=°F
